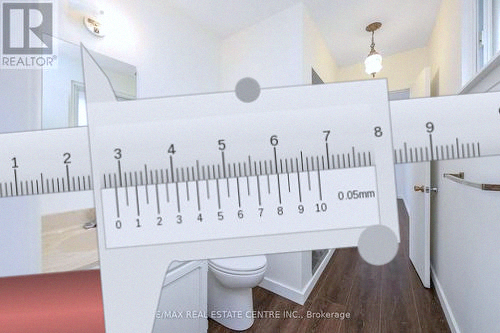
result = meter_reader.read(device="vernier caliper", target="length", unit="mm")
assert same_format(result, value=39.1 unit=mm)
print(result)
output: value=29.0 unit=mm
